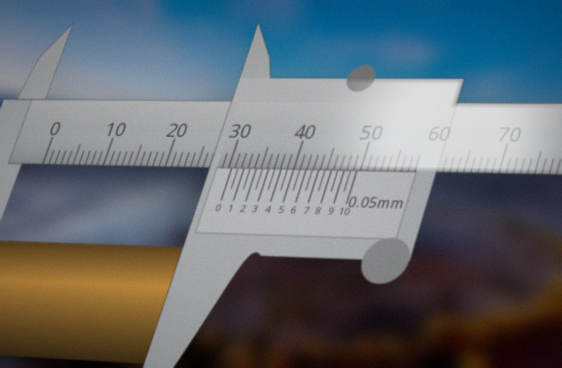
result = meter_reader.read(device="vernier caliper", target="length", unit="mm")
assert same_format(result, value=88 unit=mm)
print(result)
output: value=30.5 unit=mm
